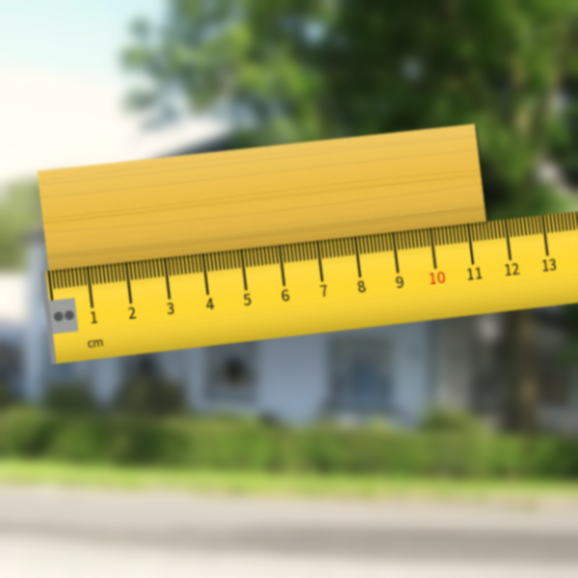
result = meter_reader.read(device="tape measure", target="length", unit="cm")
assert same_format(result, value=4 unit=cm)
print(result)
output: value=11.5 unit=cm
